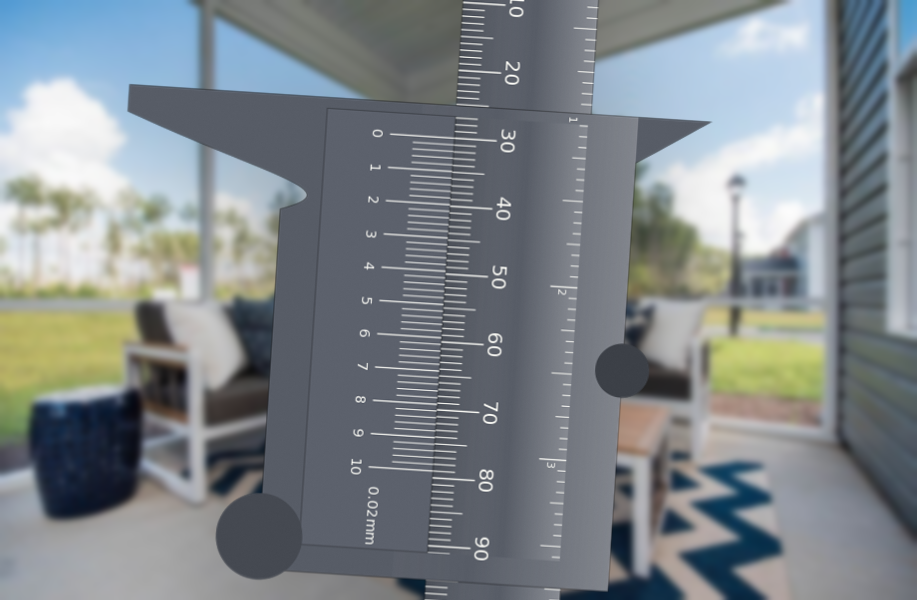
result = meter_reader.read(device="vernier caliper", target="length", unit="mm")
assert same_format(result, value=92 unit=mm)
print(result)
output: value=30.0 unit=mm
